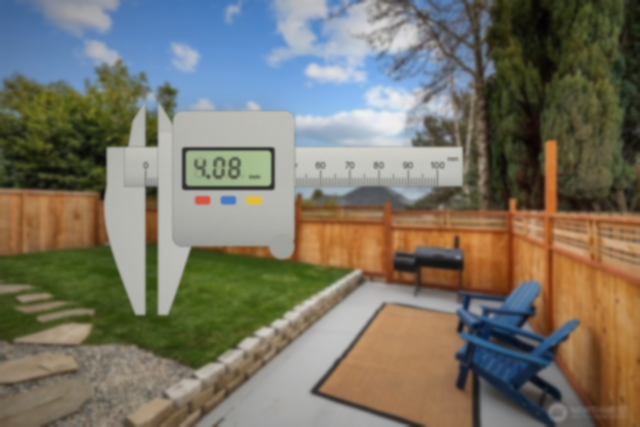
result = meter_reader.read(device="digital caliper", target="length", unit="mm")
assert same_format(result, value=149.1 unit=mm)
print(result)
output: value=4.08 unit=mm
